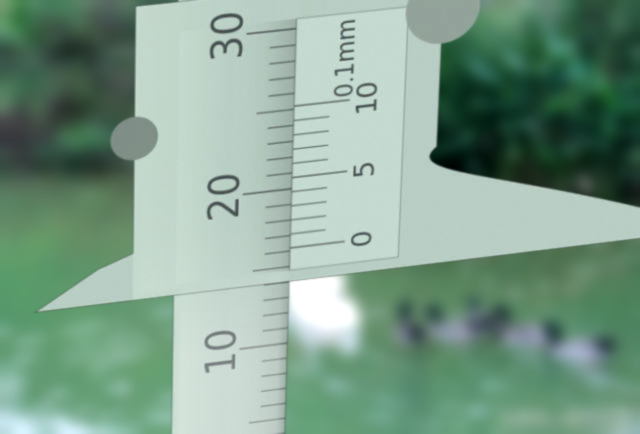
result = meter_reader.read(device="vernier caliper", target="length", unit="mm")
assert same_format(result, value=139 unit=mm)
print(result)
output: value=16.2 unit=mm
